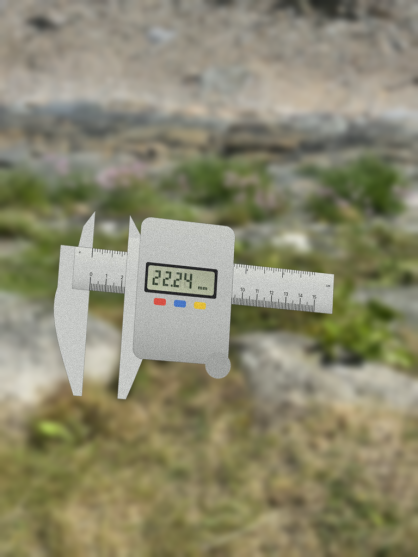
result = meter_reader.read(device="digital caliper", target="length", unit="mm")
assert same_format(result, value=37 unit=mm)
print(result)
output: value=22.24 unit=mm
